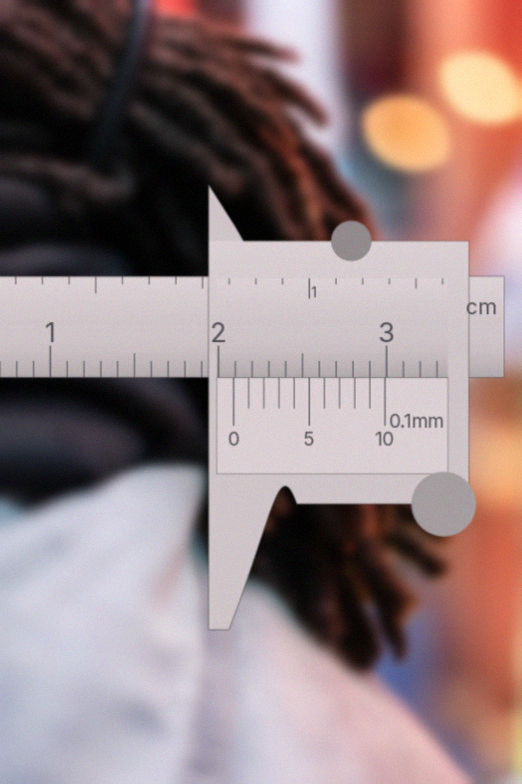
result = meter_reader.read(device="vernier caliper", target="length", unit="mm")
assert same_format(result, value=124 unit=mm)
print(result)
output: value=20.9 unit=mm
